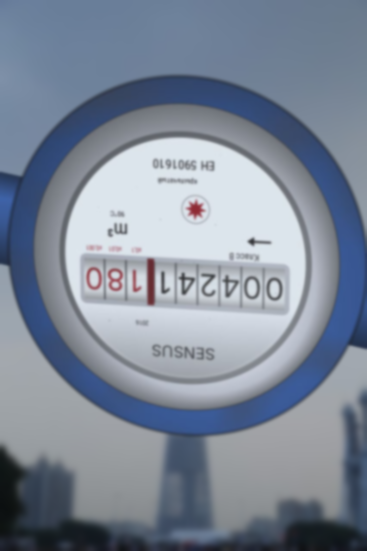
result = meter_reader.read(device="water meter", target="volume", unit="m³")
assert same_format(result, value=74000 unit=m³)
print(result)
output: value=4241.180 unit=m³
